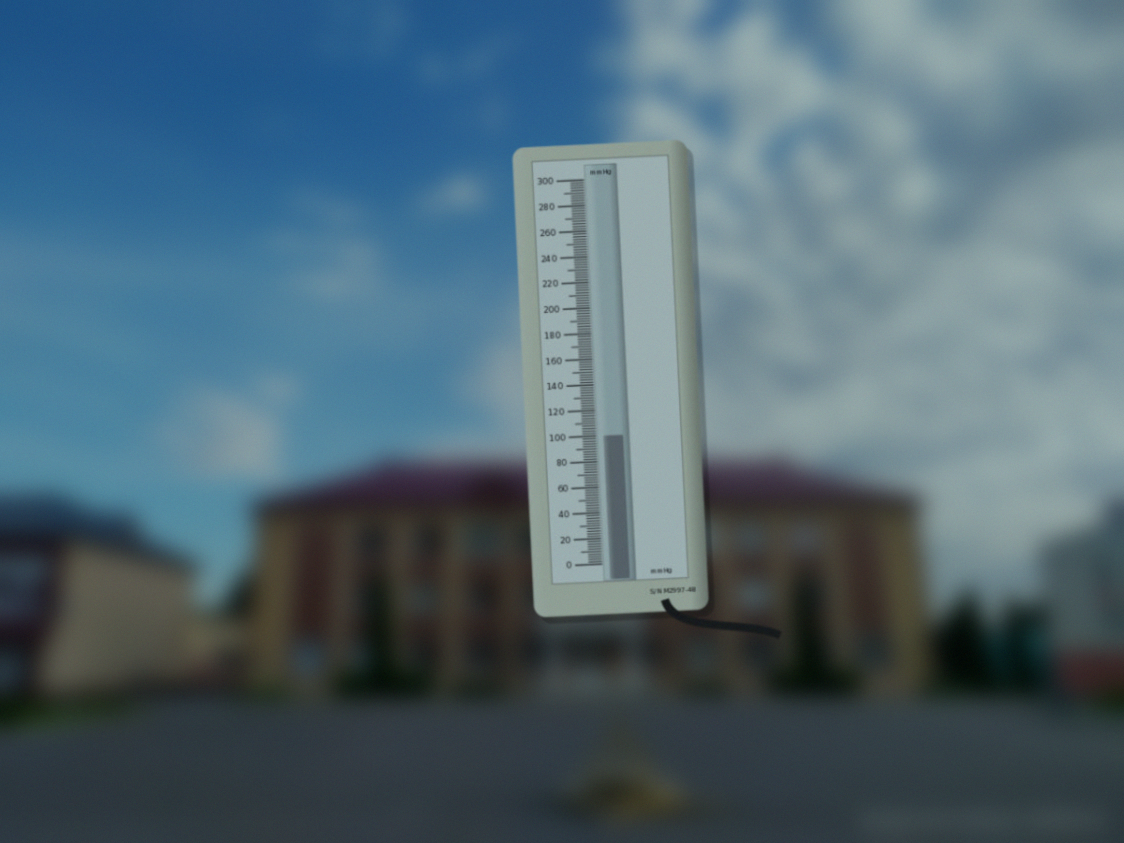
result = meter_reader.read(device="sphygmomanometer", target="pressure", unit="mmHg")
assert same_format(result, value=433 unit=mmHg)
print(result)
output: value=100 unit=mmHg
